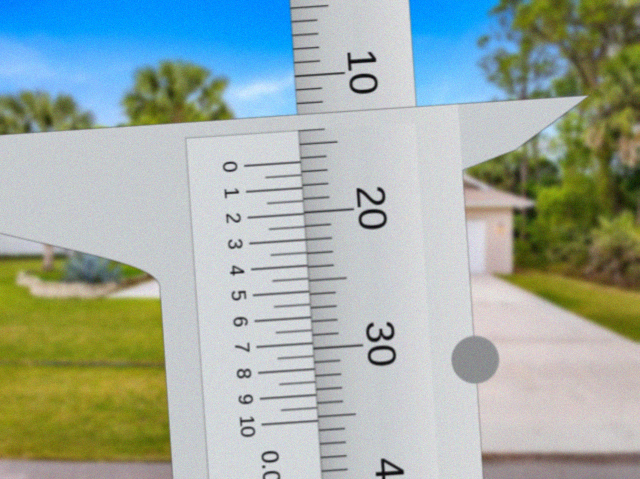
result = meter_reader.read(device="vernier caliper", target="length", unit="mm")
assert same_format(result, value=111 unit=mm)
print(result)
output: value=16.3 unit=mm
